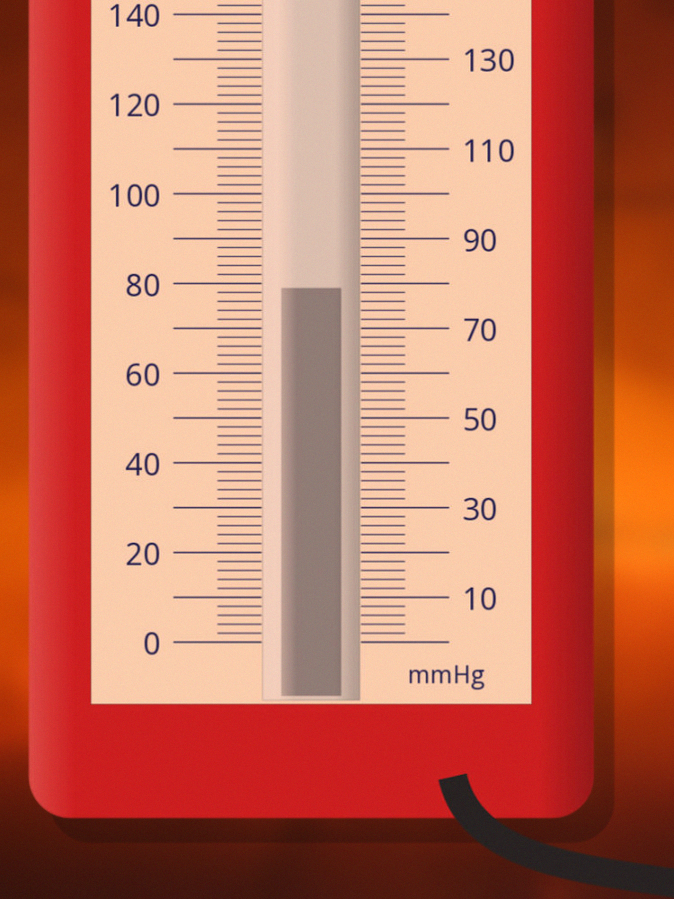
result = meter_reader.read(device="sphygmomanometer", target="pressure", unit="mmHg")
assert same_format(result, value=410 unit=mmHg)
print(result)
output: value=79 unit=mmHg
